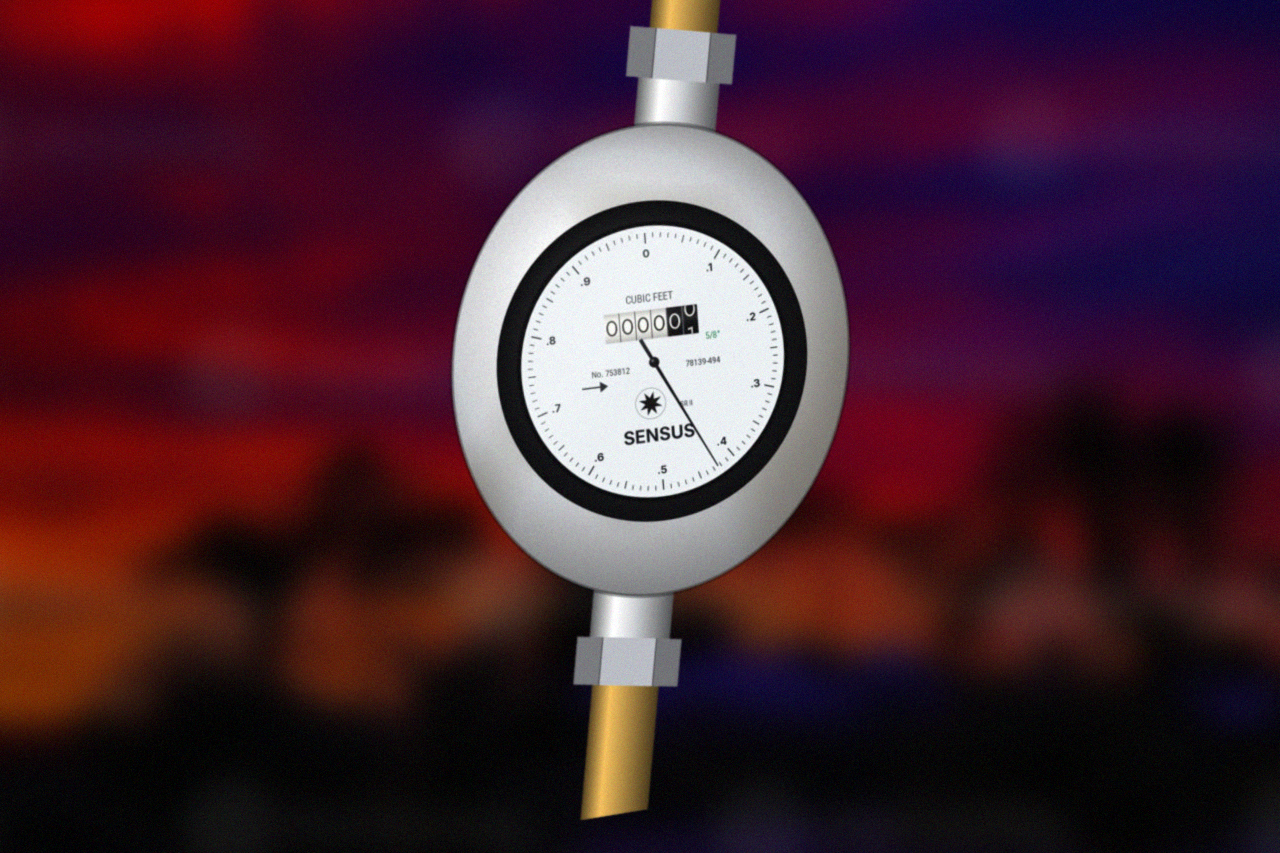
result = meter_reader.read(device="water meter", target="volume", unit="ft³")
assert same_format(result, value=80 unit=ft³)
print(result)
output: value=0.42 unit=ft³
